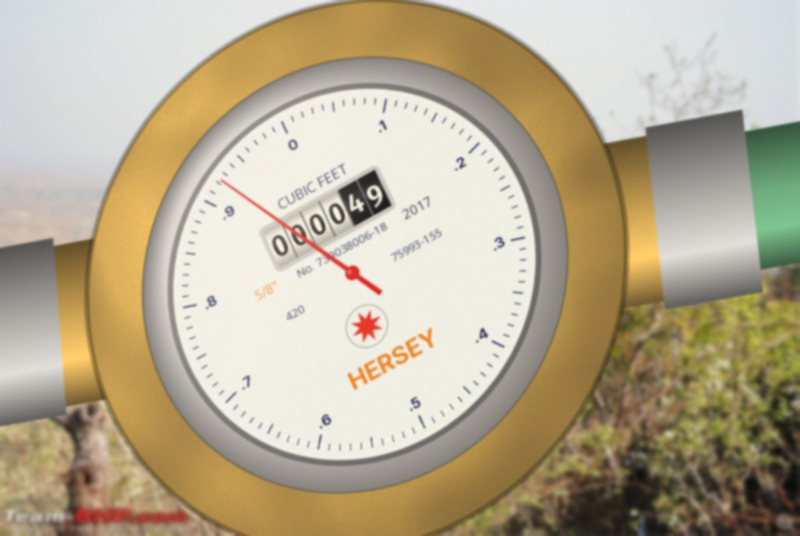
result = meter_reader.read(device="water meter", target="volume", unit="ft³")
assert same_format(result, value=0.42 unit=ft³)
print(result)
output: value=48.92 unit=ft³
